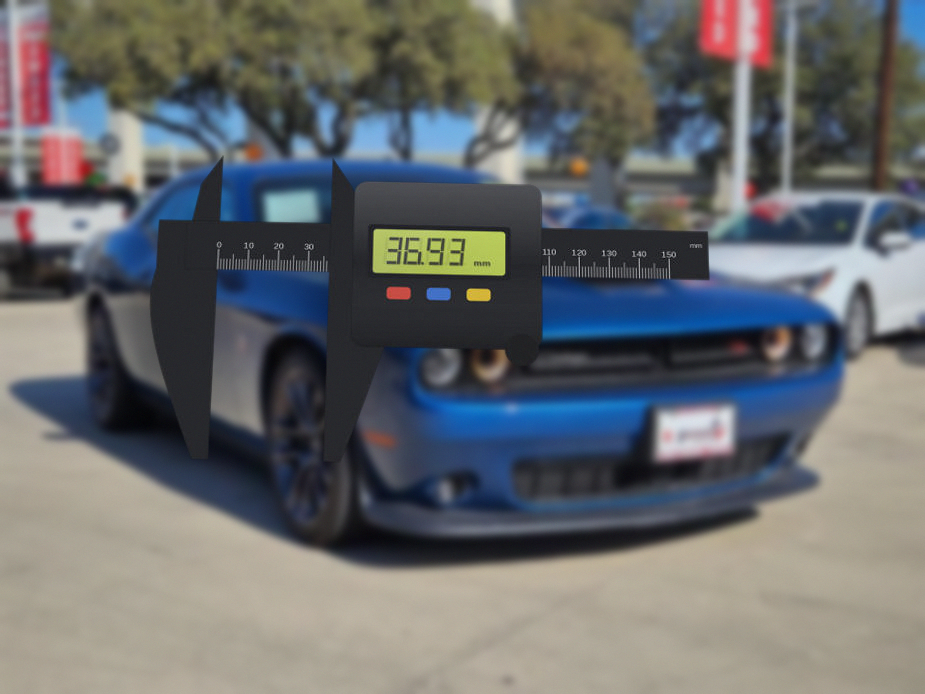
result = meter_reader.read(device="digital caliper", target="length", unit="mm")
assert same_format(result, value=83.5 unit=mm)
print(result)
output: value=36.93 unit=mm
